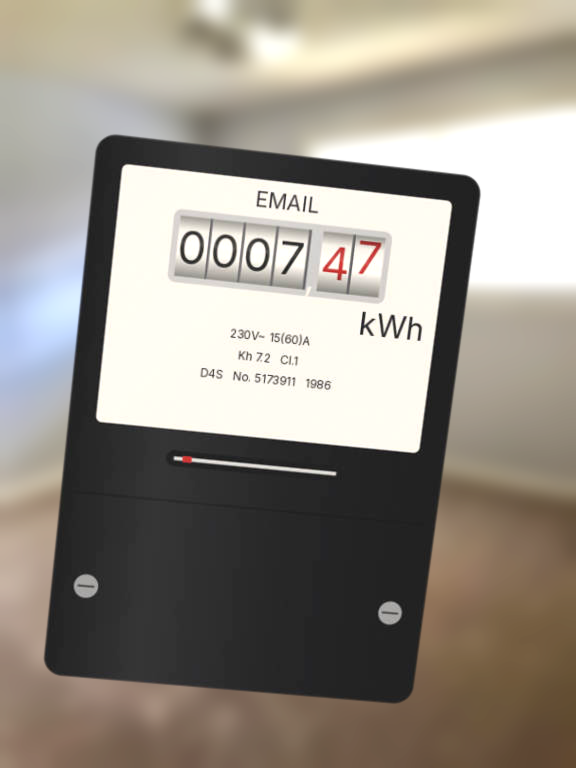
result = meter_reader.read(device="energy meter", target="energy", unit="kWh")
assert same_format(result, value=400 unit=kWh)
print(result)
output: value=7.47 unit=kWh
